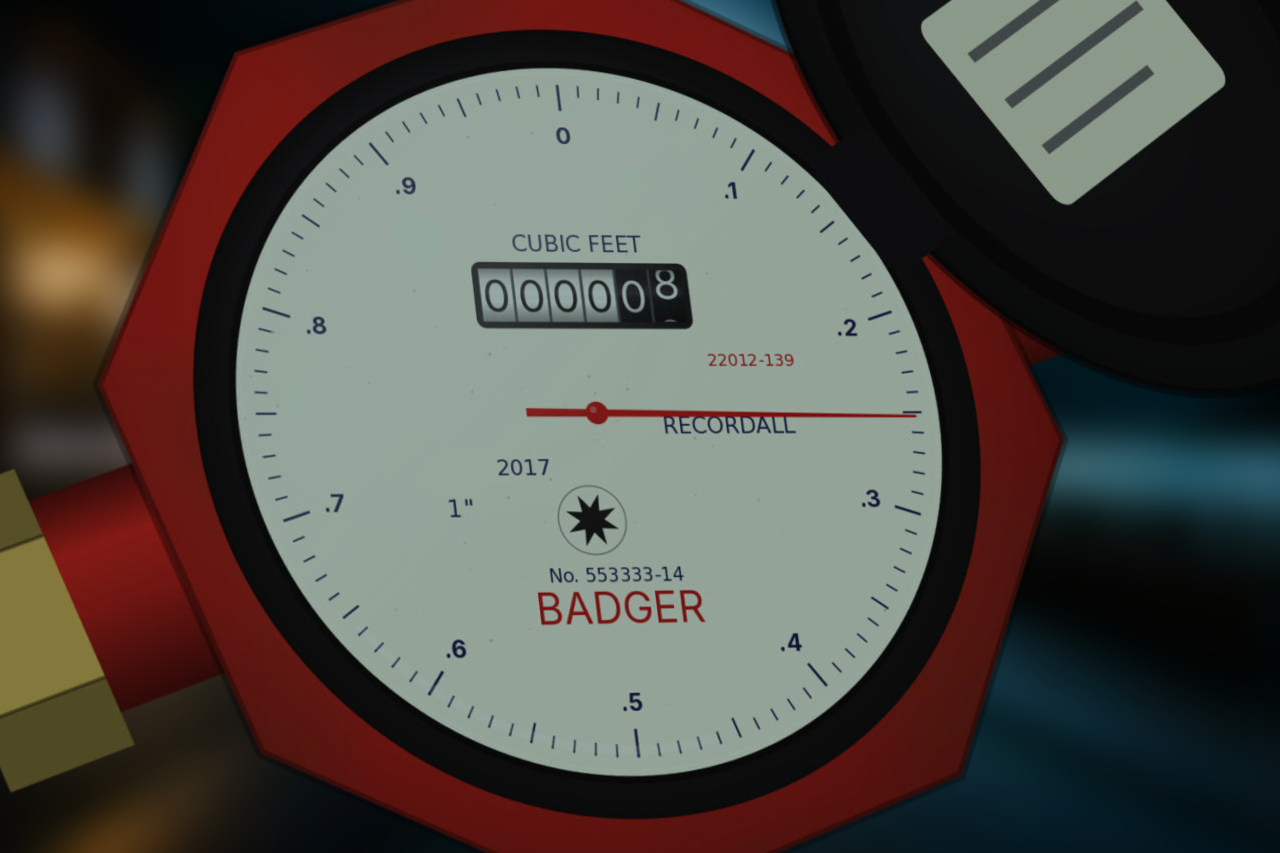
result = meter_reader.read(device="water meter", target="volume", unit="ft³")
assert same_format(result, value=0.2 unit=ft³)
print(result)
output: value=8.25 unit=ft³
